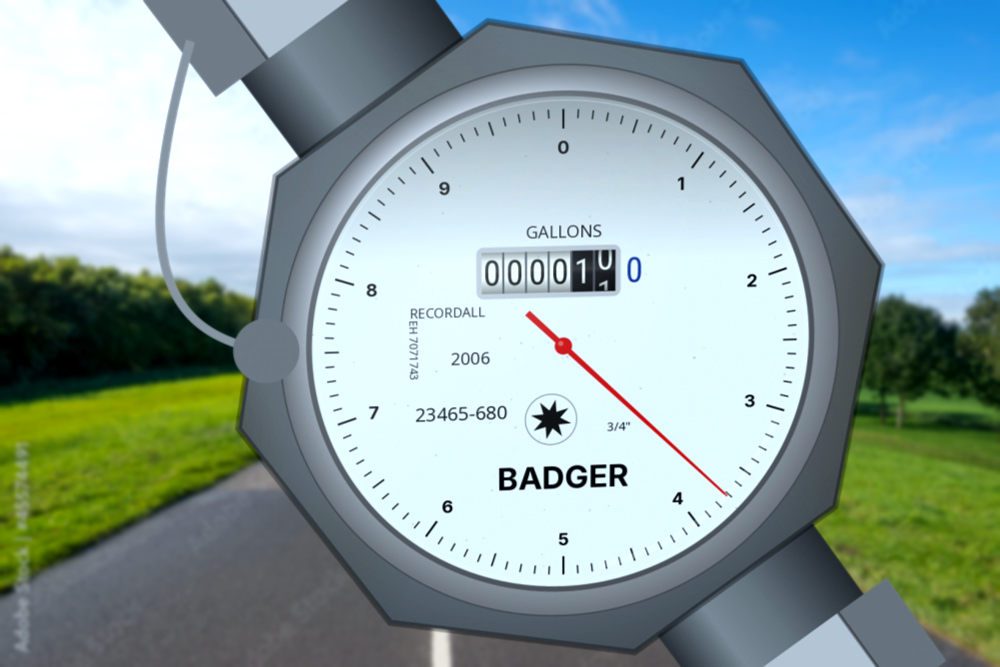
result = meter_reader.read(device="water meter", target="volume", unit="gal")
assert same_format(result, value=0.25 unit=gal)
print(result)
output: value=103.7 unit=gal
